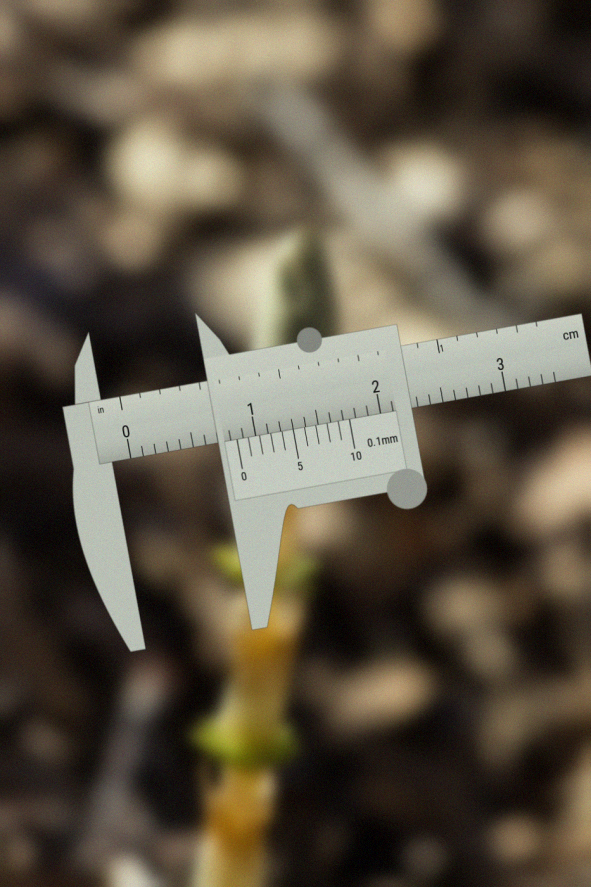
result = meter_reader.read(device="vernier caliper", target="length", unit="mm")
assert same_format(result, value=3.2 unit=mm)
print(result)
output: value=8.5 unit=mm
